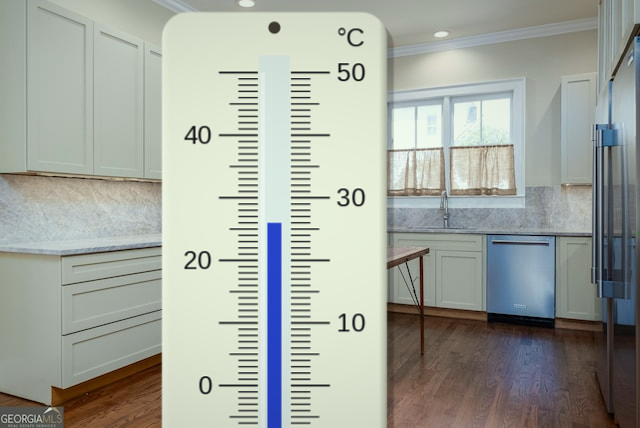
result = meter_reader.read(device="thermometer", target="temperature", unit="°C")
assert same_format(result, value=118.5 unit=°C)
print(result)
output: value=26 unit=°C
